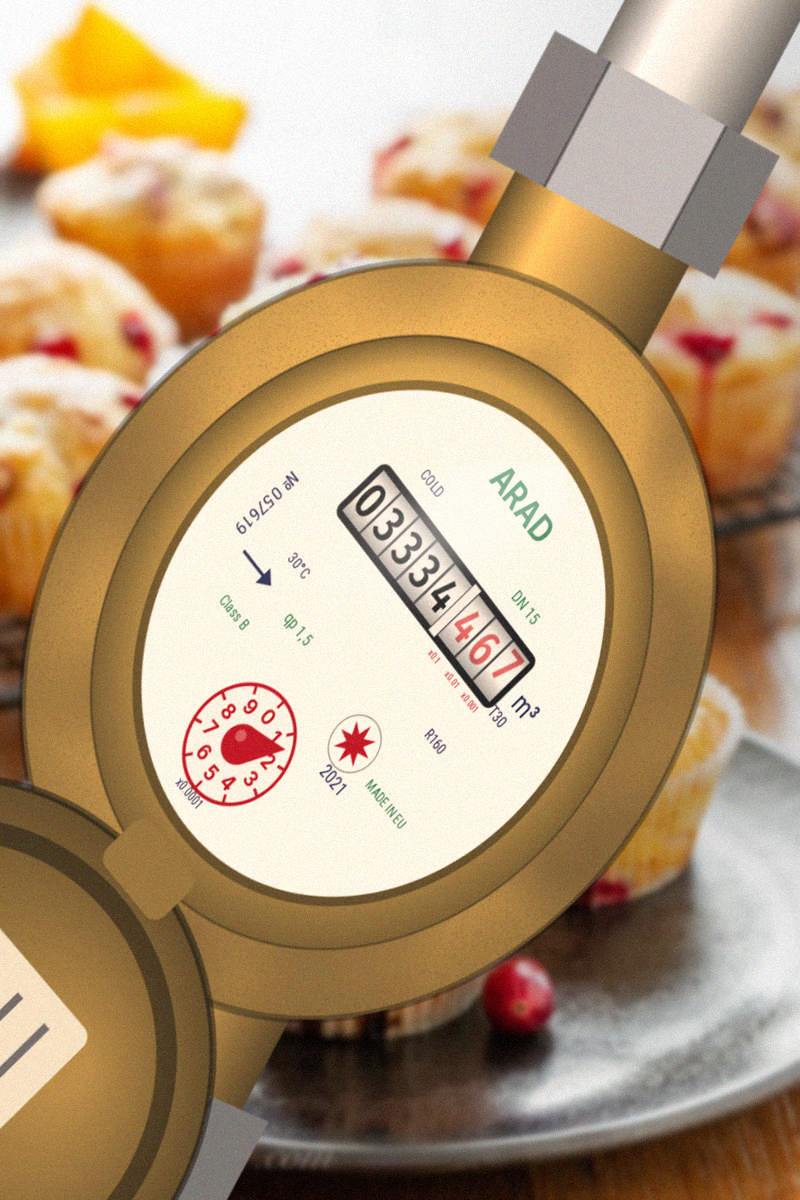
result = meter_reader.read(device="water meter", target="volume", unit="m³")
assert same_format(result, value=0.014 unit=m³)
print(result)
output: value=3334.4671 unit=m³
